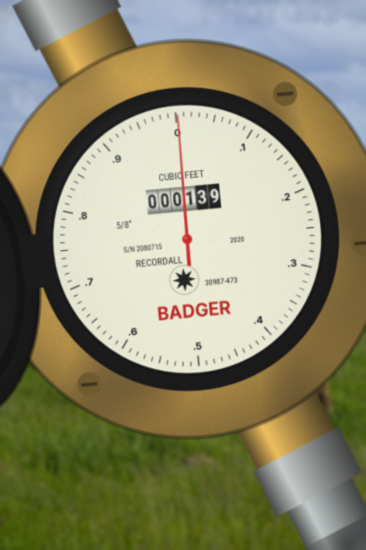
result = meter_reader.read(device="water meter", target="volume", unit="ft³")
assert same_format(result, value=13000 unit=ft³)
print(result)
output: value=139.00 unit=ft³
